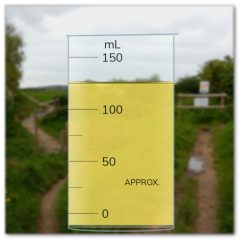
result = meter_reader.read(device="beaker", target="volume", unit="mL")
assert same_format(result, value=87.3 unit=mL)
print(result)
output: value=125 unit=mL
